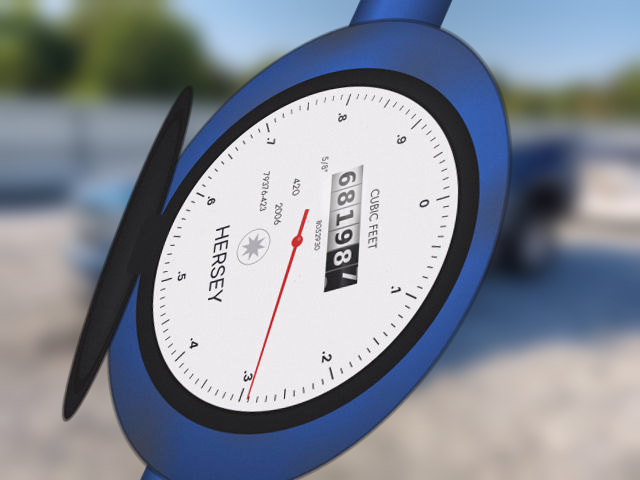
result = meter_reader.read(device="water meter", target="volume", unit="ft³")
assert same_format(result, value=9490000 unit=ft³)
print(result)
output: value=681987.29 unit=ft³
